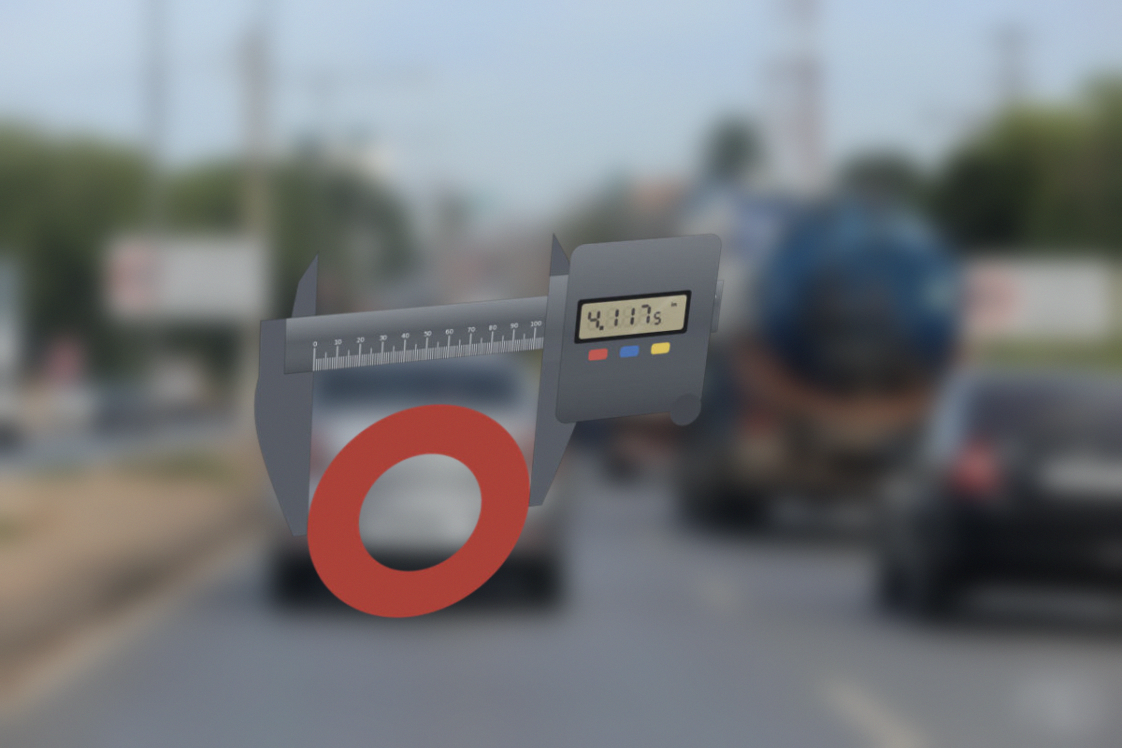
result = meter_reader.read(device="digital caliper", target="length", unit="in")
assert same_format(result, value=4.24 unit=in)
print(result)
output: value=4.1175 unit=in
